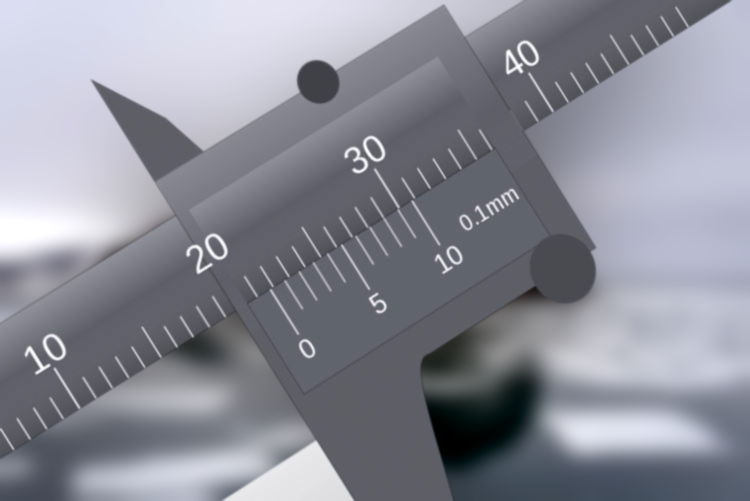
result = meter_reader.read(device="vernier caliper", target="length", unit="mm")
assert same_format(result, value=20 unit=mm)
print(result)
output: value=21.8 unit=mm
